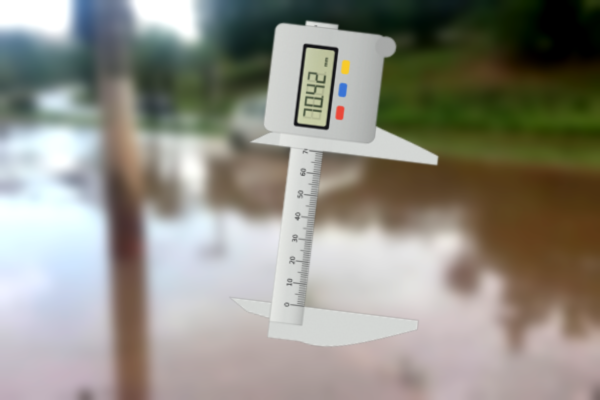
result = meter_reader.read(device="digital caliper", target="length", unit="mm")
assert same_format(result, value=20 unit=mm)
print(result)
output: value=70.42 unit=mm
